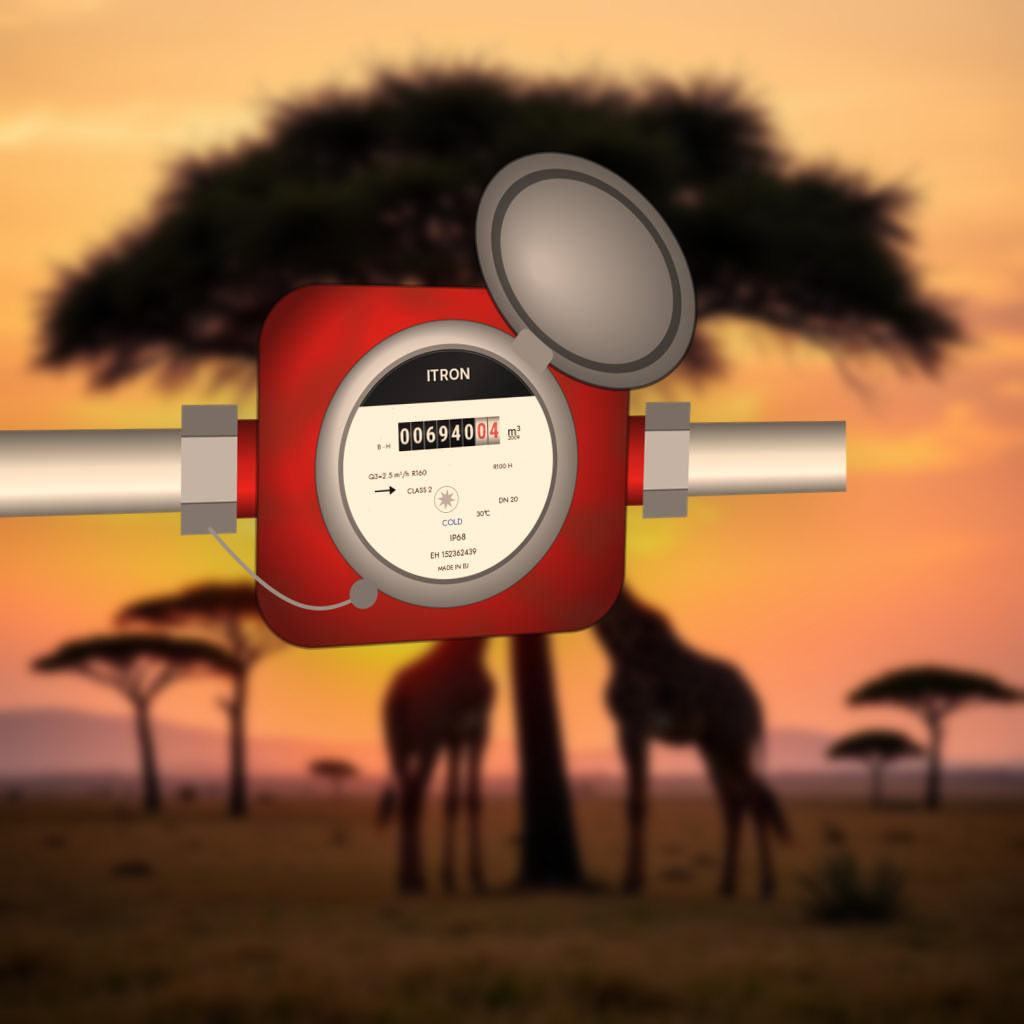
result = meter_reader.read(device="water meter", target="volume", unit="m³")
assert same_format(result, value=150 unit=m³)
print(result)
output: value=6940.04 unit=m³
